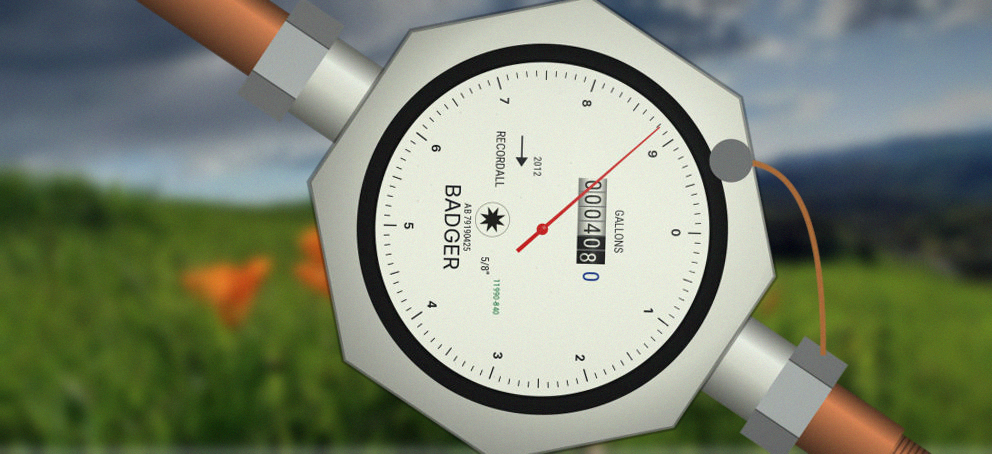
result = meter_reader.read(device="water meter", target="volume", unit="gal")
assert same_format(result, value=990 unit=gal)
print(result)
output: value=4078.8 unit=gal
